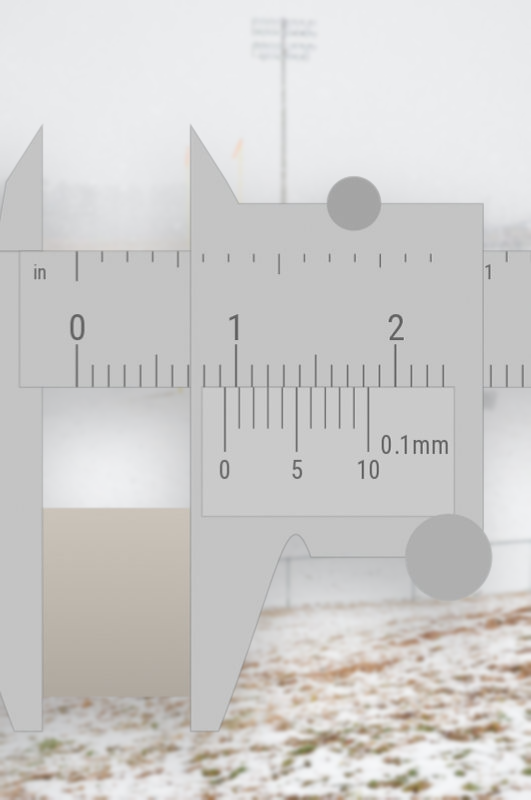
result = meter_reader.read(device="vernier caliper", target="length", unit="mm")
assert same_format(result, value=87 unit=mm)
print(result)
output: value=9.3 unit=mm
